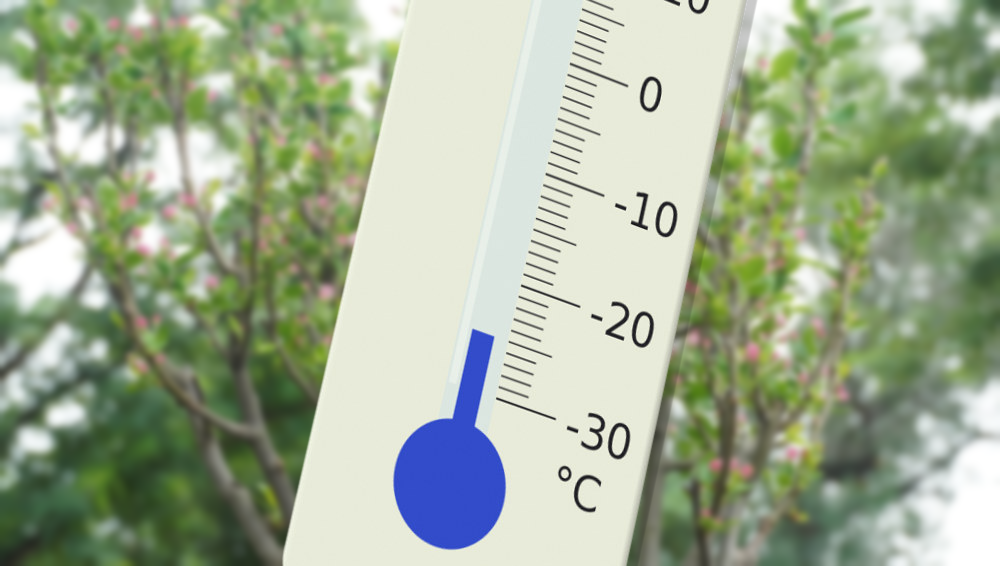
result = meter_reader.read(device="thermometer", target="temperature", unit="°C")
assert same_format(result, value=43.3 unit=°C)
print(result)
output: value=-25 unit=°C
